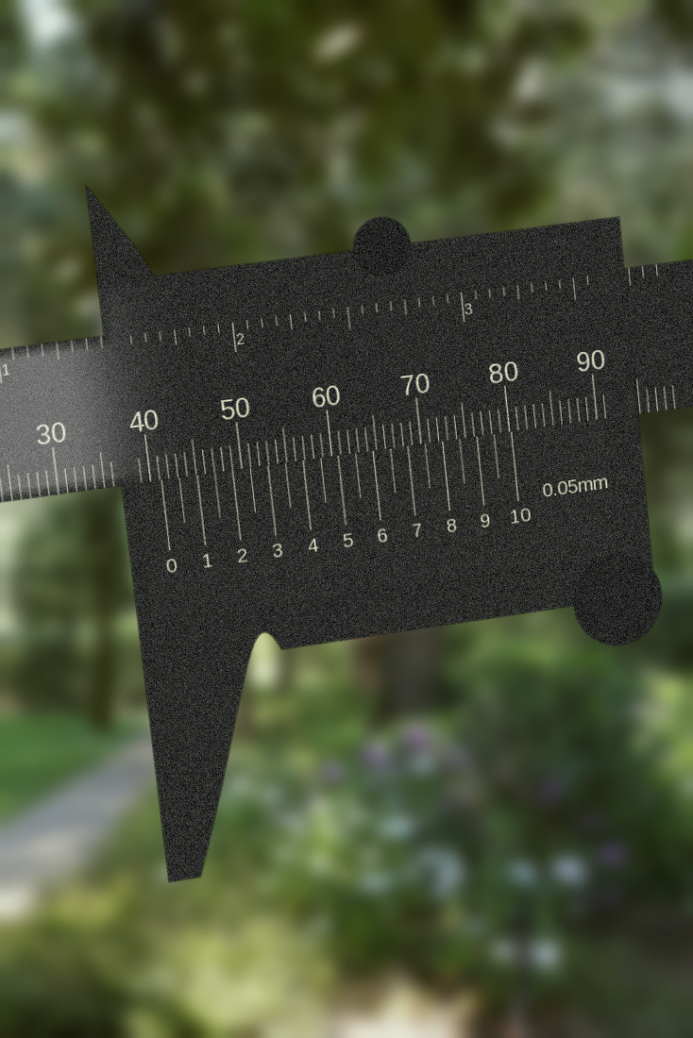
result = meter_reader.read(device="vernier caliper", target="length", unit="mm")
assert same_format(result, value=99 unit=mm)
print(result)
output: value=41.2 unit=mm
